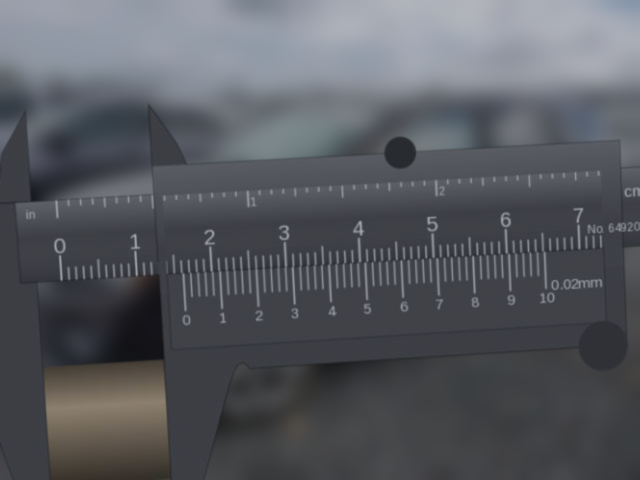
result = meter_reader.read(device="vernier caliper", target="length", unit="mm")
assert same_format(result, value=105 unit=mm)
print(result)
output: value=16.2 unit=mm
